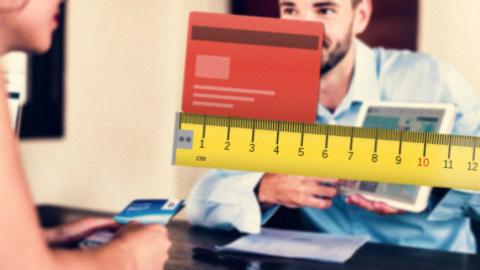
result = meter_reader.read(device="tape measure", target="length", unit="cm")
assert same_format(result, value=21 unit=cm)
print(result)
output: value=5.5 unit=cm
